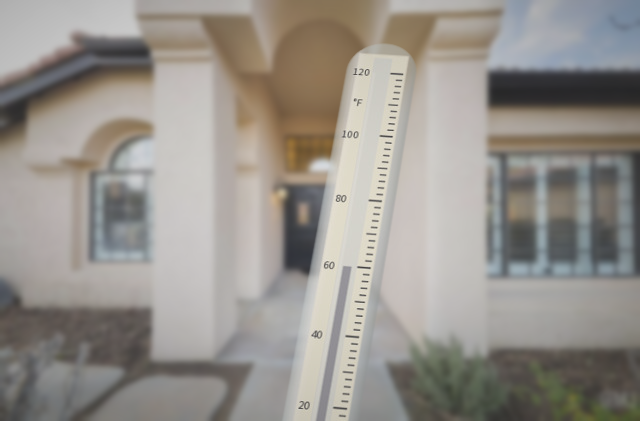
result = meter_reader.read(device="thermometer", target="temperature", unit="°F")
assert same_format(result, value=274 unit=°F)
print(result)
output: value=60 unit=°F
